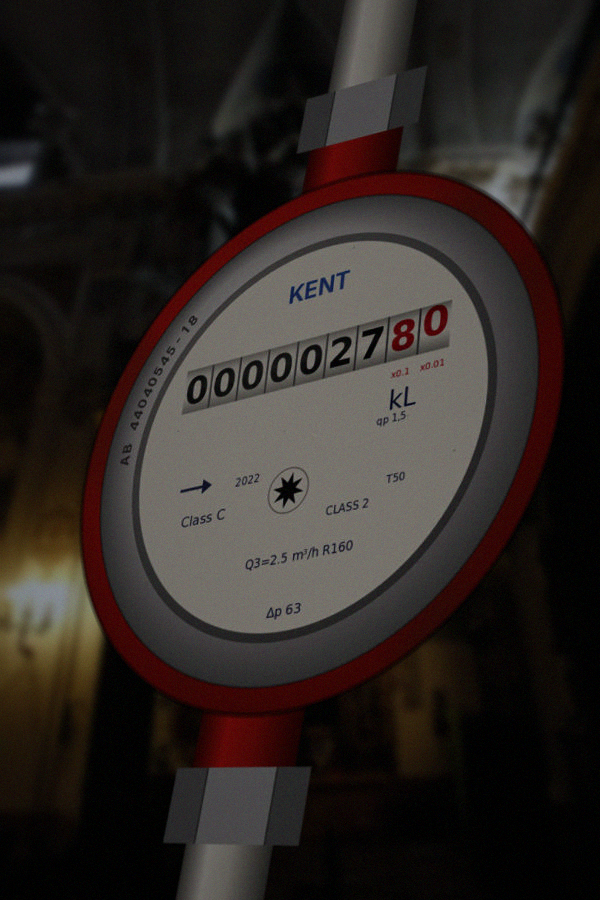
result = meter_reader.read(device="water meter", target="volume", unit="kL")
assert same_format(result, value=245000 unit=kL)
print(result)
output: value=27.80 unit=kL
